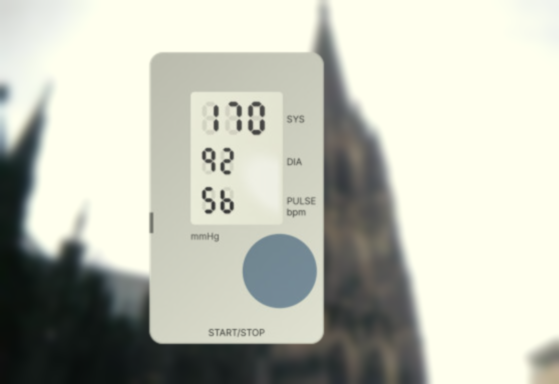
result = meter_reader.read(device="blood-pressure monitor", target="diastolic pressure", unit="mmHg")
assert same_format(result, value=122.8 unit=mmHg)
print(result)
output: value=92 unit=mmHg
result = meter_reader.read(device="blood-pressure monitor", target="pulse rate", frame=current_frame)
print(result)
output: value=56 unit=bpm
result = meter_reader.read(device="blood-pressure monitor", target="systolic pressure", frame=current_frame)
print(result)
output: value=170 unit=mmHg
